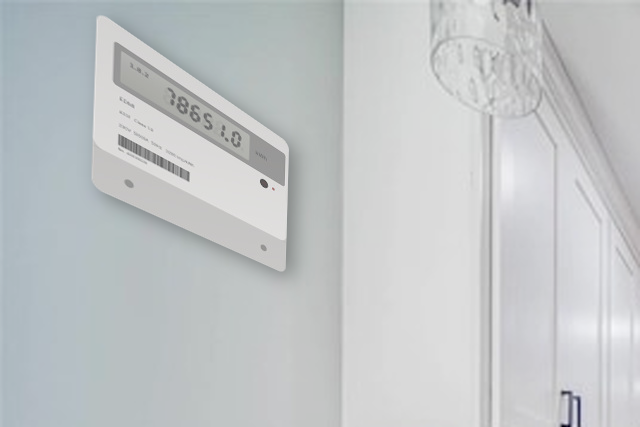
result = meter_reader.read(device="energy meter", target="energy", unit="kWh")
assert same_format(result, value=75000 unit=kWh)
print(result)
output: value=78651.0 unit=kWh
